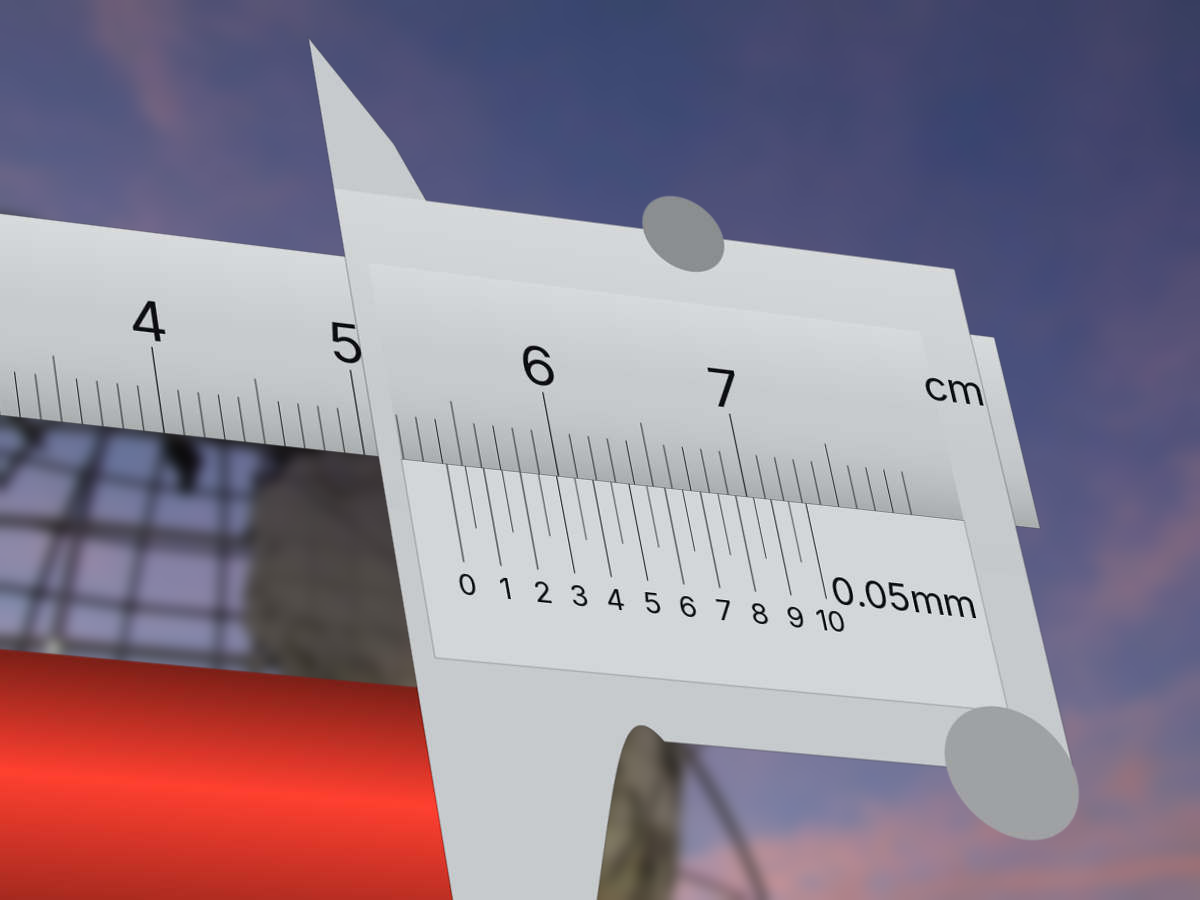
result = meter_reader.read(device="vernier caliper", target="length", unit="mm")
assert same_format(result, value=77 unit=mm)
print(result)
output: value=54.2 unit=mm
